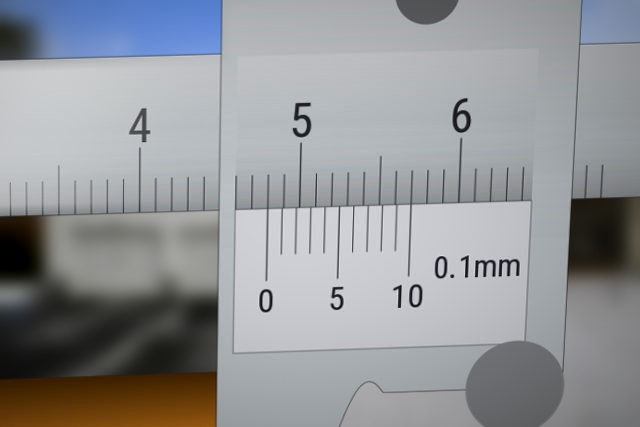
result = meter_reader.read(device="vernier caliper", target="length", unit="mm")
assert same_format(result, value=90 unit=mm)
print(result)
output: value=48.0 unit=mm
